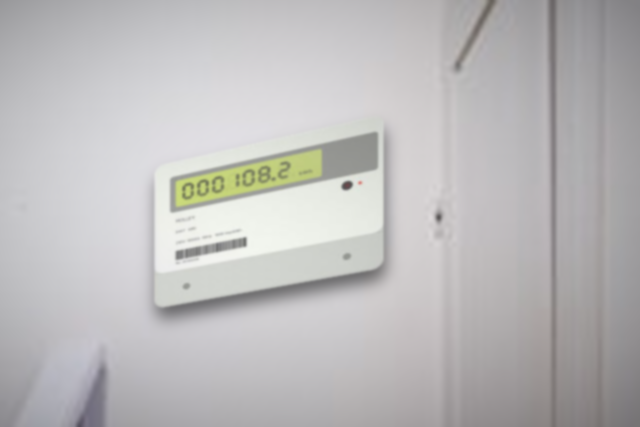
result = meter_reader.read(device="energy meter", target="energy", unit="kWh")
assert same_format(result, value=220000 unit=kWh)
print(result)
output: value=108.2 unit=kWh
